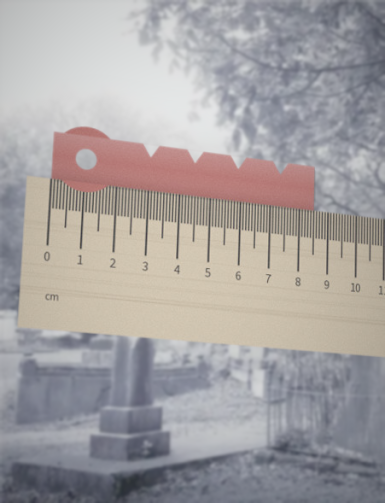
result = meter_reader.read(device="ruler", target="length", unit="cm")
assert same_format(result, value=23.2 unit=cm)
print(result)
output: value=8.5 unit=cm
